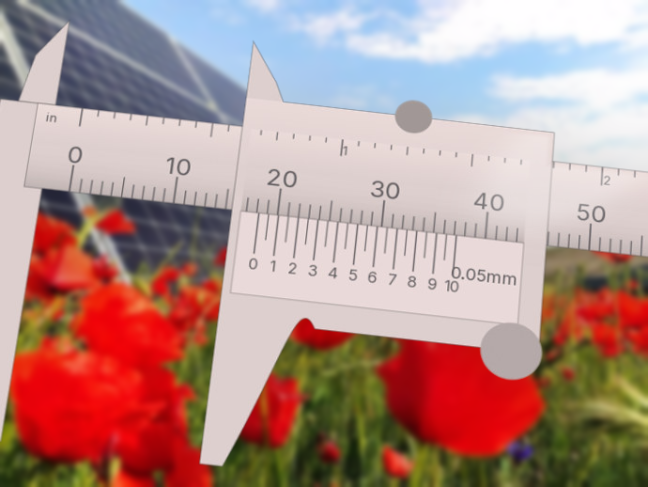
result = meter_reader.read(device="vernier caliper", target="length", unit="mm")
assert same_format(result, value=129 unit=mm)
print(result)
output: value=18.2 unit=mm
